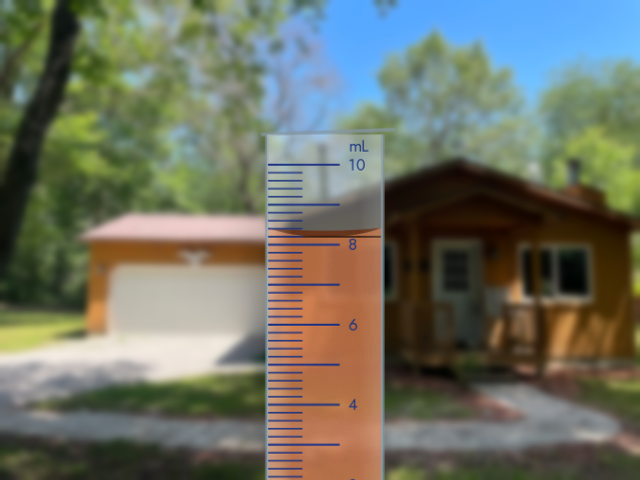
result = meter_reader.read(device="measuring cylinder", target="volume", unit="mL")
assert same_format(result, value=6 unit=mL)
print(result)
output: value=8.2 unit=mL
